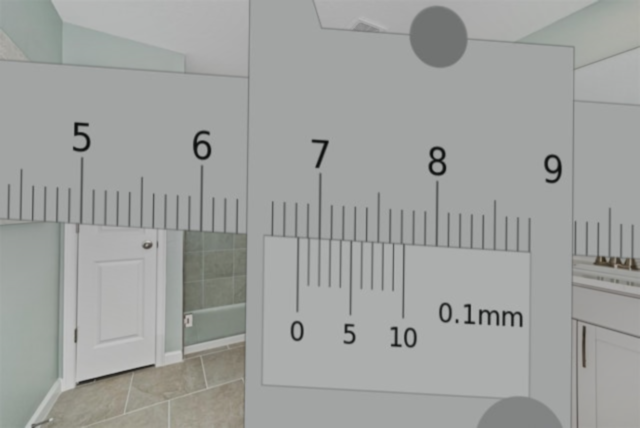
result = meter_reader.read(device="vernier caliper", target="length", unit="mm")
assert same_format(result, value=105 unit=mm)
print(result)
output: value=68.2 unit=mm
